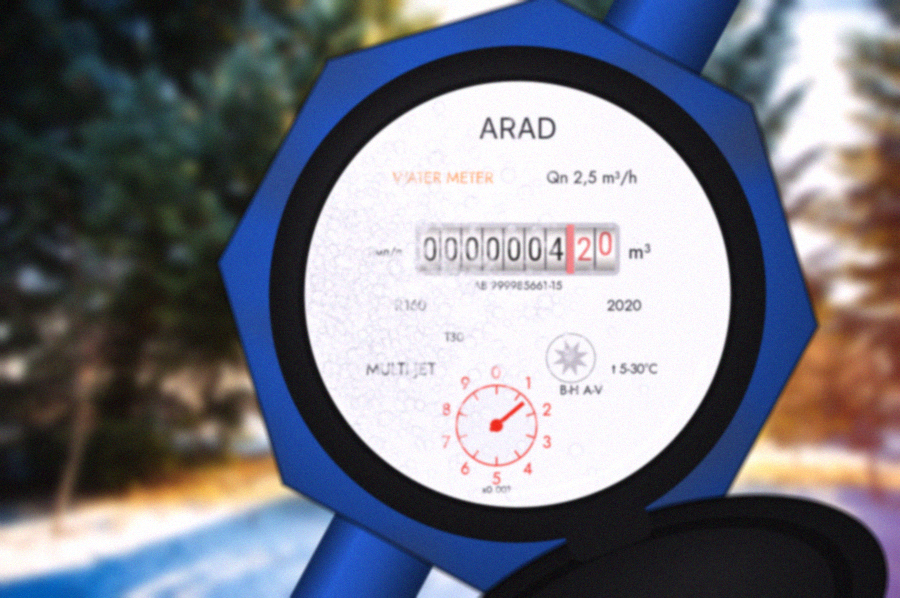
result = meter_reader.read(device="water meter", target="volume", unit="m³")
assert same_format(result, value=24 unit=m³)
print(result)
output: value=4.201 unit=m³
